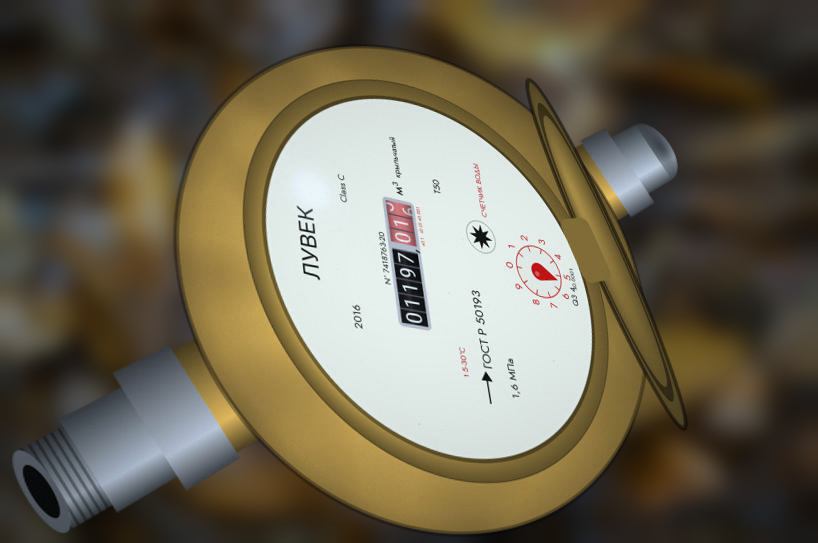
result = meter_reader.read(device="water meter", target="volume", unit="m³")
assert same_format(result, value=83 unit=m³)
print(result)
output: value=1197.0155 unit=m³
